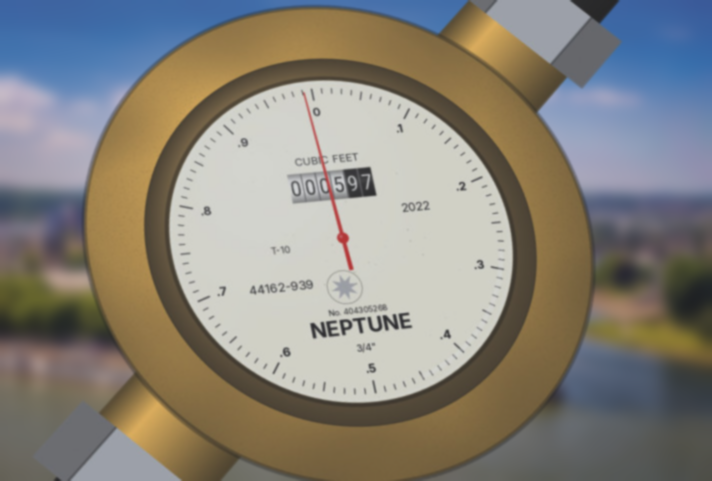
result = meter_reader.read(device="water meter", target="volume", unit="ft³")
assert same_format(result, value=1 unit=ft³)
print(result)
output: value=596.99 unit=ft³
